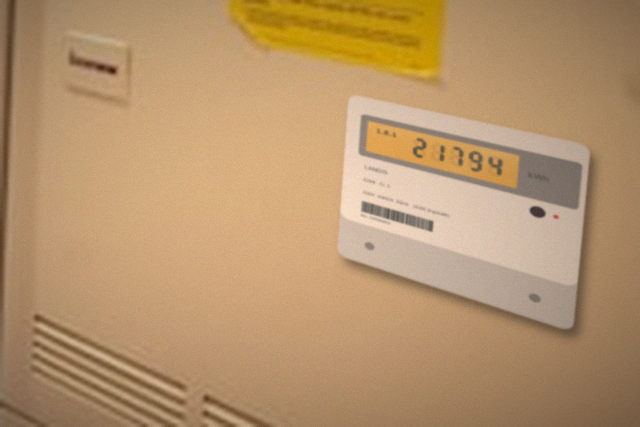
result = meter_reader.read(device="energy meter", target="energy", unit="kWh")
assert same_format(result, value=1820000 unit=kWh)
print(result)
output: value=21794 unit=kWh
